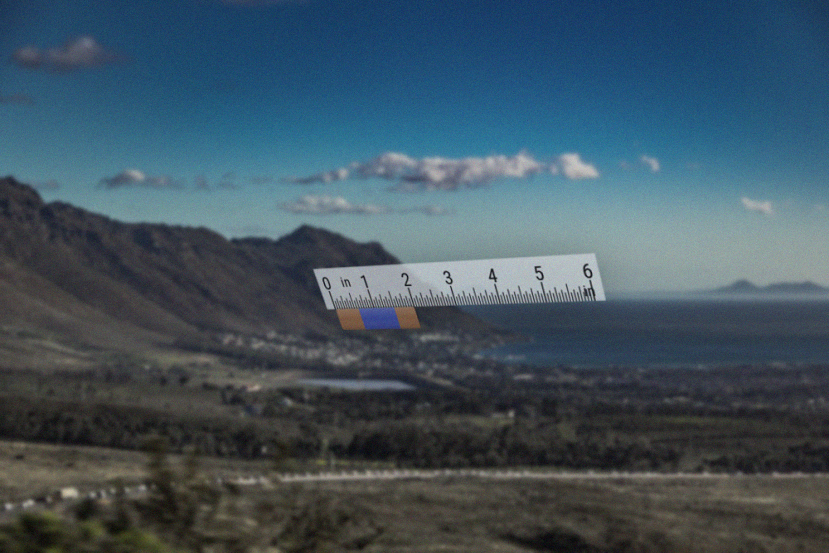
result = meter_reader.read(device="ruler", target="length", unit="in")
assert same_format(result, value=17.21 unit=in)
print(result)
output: value=2 unit=in
